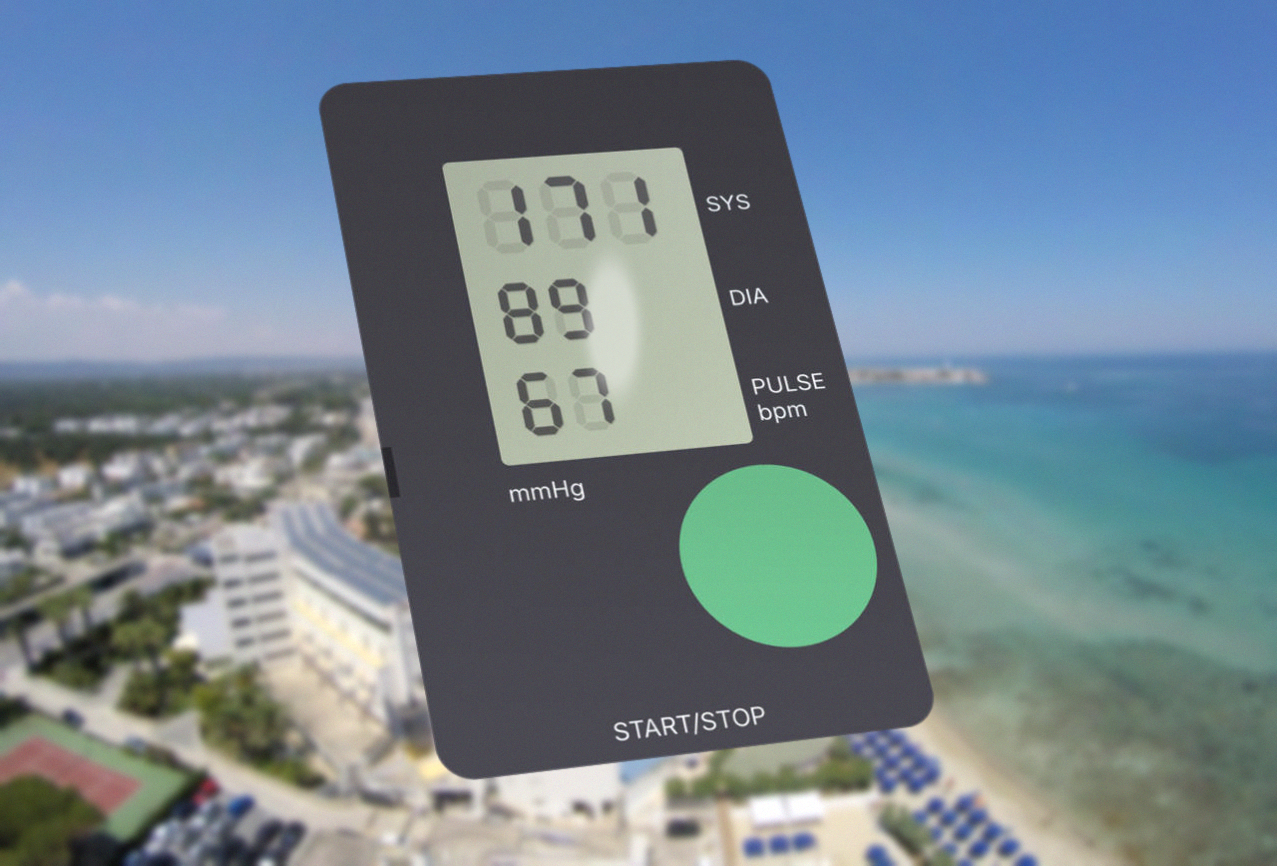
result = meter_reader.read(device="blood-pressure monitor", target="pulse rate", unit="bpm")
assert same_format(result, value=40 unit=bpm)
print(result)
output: value=67 unit=bpm
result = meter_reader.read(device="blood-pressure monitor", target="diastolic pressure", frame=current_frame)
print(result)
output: value=89 unit=mmHg
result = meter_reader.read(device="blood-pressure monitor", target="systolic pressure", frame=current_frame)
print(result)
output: value=171 unit=mmHg
